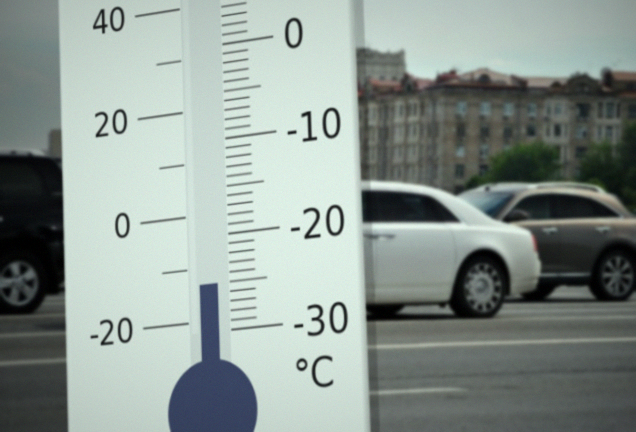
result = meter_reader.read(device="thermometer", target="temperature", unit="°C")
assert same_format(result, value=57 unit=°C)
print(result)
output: value=-25 unit=°C
